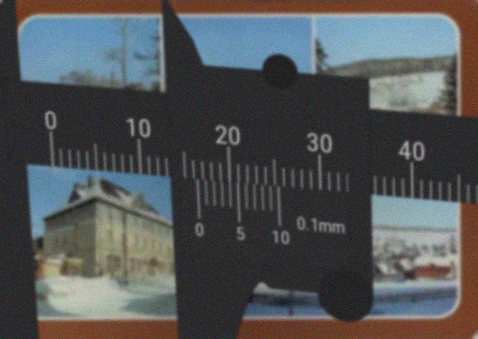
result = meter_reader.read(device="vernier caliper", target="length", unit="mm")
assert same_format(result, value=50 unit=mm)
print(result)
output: value=16.4 unit=mm
